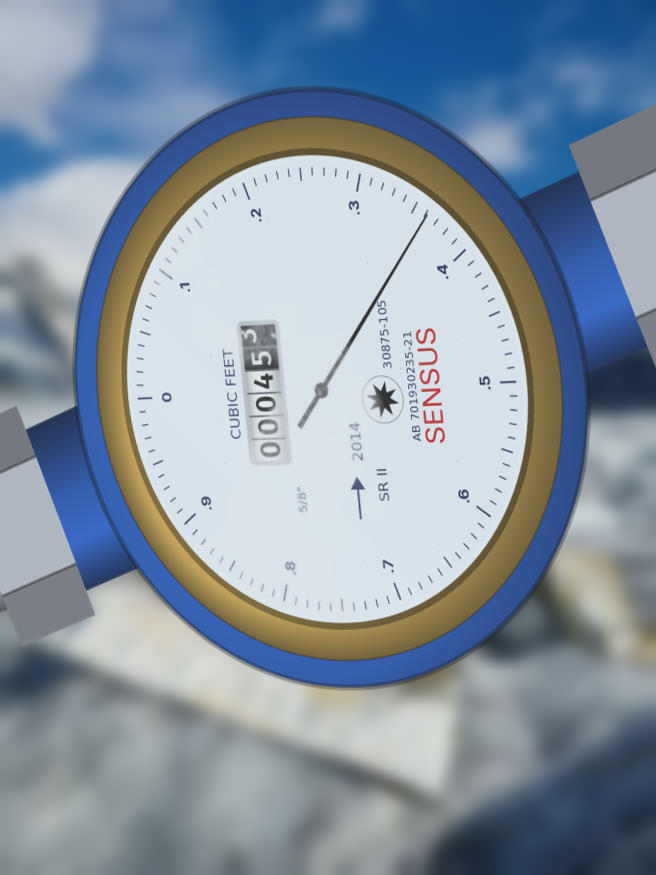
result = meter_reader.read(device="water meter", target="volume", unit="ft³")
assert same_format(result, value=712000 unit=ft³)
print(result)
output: value=453.36 unit=ft³
